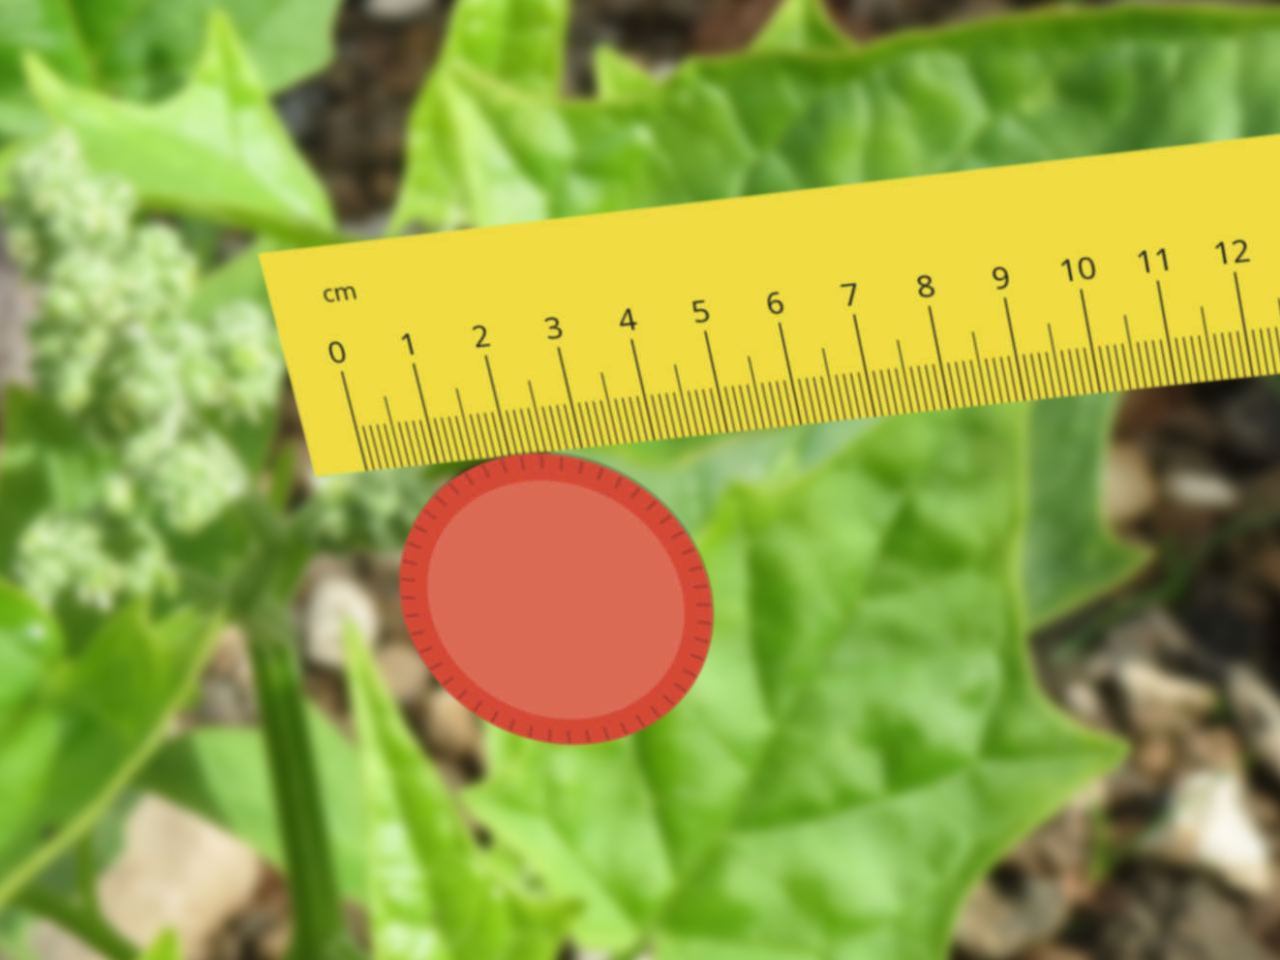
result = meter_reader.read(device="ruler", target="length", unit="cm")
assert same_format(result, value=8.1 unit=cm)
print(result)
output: value=4.3 unit=cm
